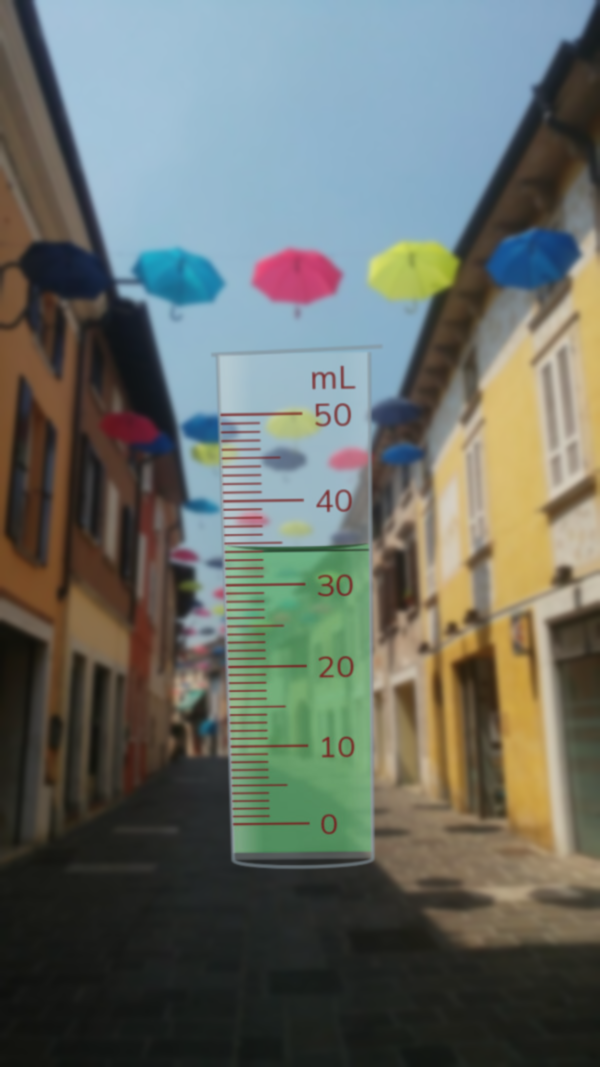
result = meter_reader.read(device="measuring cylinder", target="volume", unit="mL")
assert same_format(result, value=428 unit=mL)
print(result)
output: value=34 unit=mL
